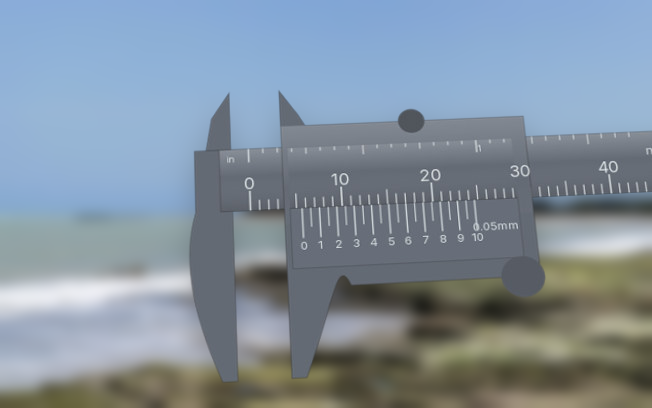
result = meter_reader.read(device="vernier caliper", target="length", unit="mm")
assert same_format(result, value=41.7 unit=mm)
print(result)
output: value=5.6 unit=mm
